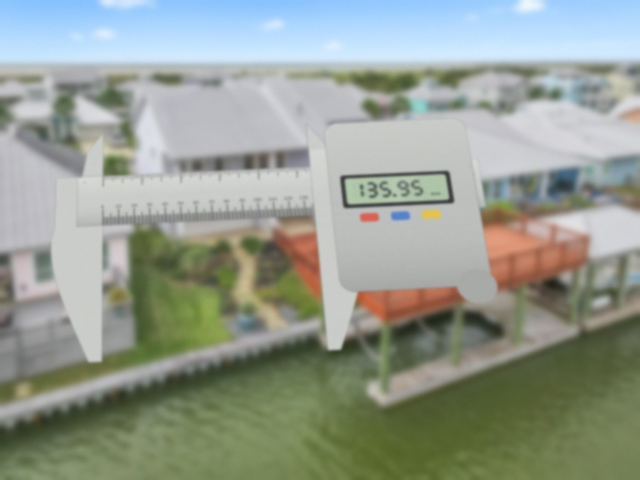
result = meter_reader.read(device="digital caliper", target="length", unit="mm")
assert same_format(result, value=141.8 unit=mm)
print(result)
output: value=135.95 unit=mm
